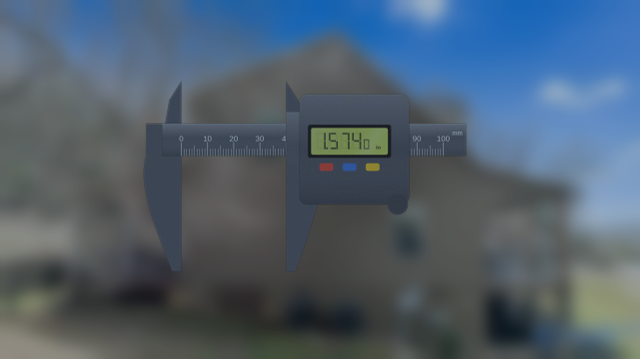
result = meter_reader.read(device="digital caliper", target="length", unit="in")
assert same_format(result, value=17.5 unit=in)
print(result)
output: value=1.5740 unit=in
